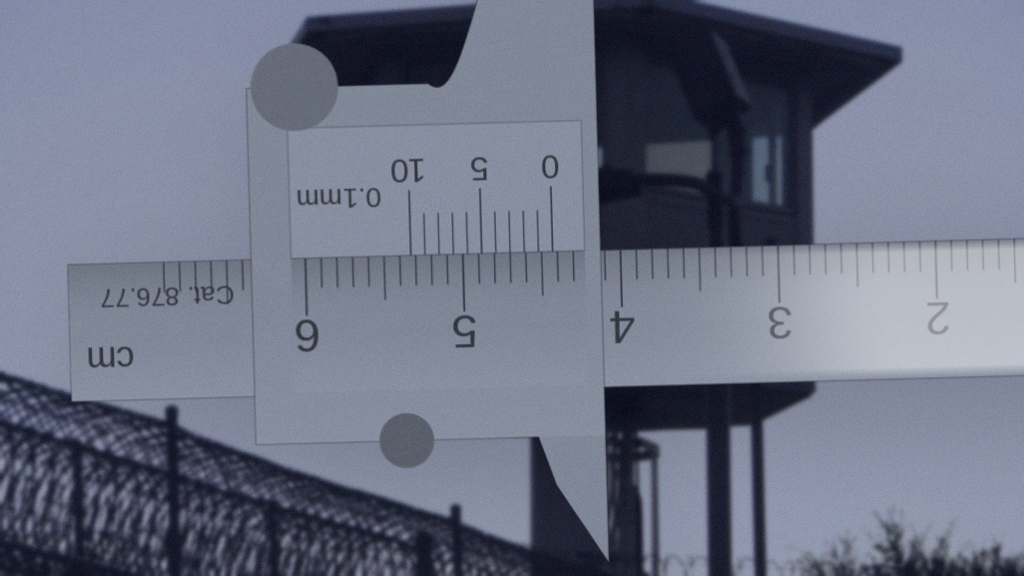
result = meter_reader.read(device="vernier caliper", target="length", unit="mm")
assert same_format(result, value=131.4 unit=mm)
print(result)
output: value=44.3 unit=mm
